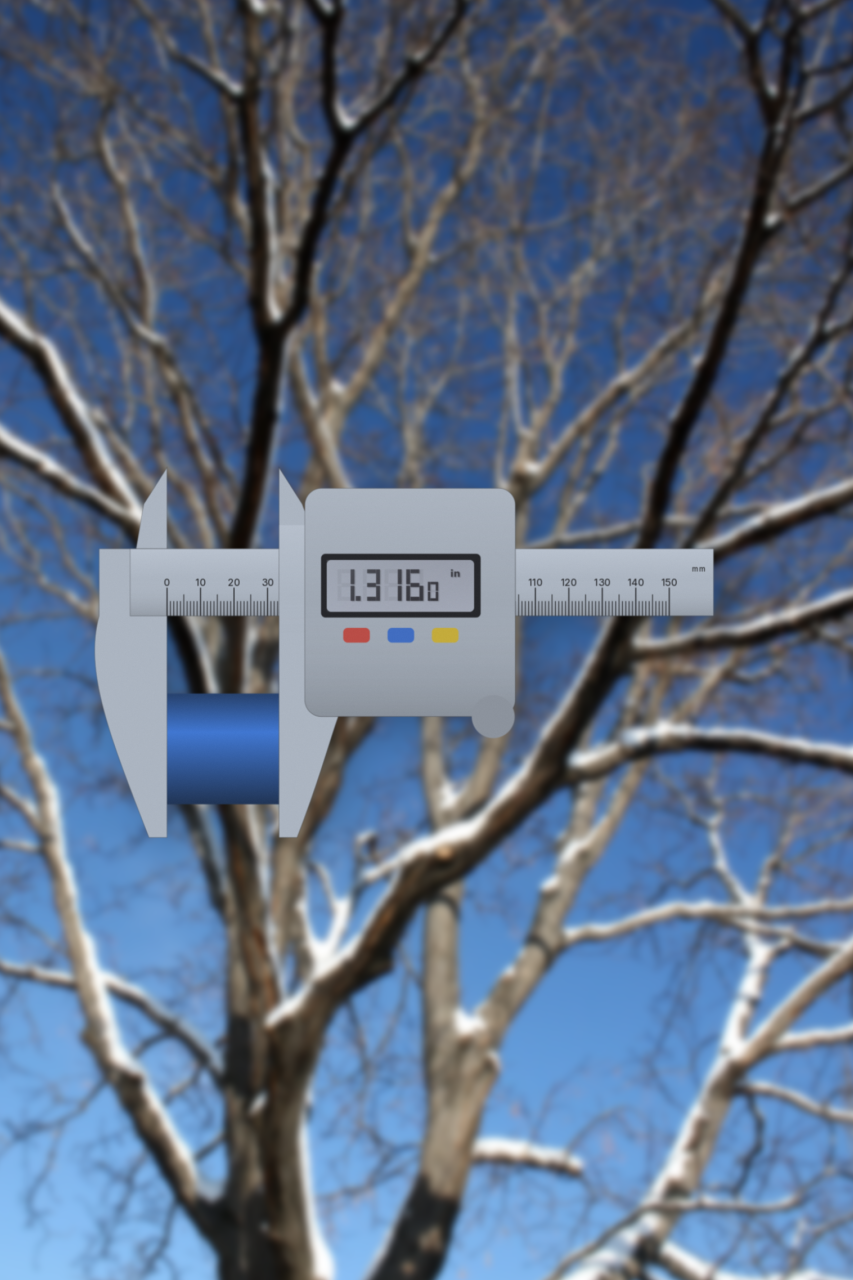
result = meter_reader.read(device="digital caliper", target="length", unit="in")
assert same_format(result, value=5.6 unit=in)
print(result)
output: value=1.3160 unit=in
